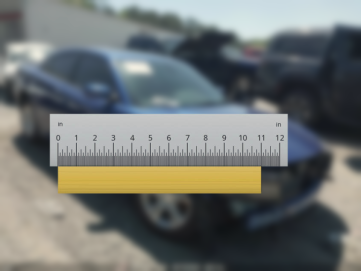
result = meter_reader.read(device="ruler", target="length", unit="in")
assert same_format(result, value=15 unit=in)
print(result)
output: value=11 unit=in
